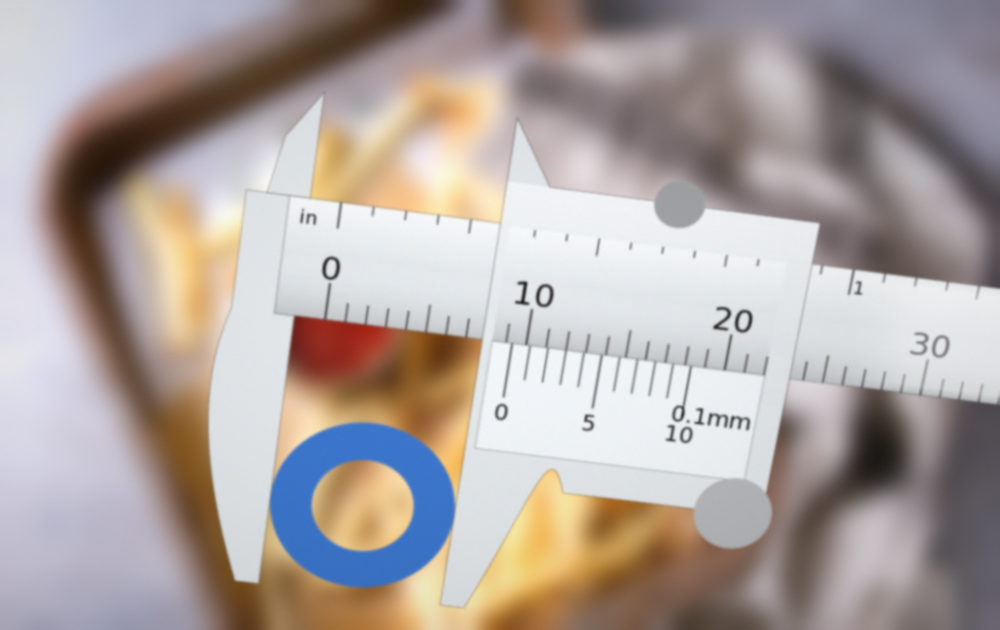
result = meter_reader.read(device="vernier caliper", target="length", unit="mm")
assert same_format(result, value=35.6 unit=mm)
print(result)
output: value=9.3 unit=mm
